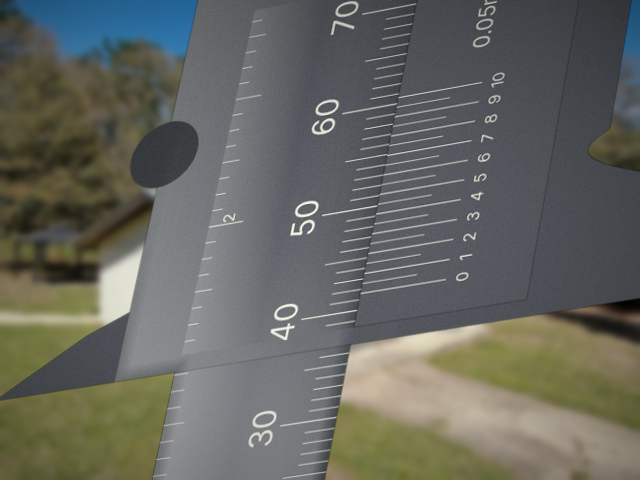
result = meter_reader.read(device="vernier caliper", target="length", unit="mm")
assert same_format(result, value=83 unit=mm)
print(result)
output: value=41.6 unit=mm
